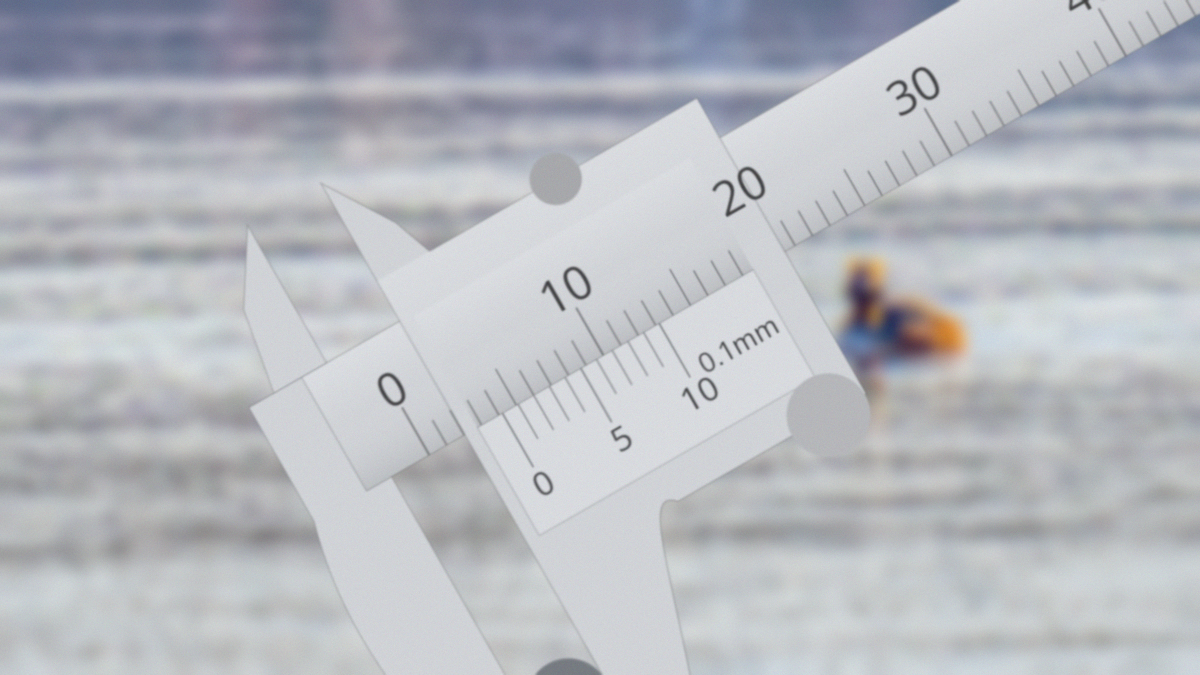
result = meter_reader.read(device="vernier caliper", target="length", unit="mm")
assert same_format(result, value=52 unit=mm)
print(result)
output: value=4.2 unit=mm
